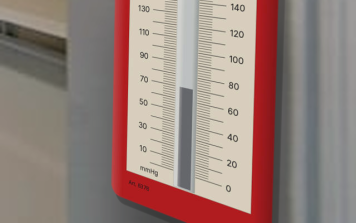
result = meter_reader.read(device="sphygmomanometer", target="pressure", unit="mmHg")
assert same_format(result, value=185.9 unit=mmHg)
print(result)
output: value=70 unit=mmHg
